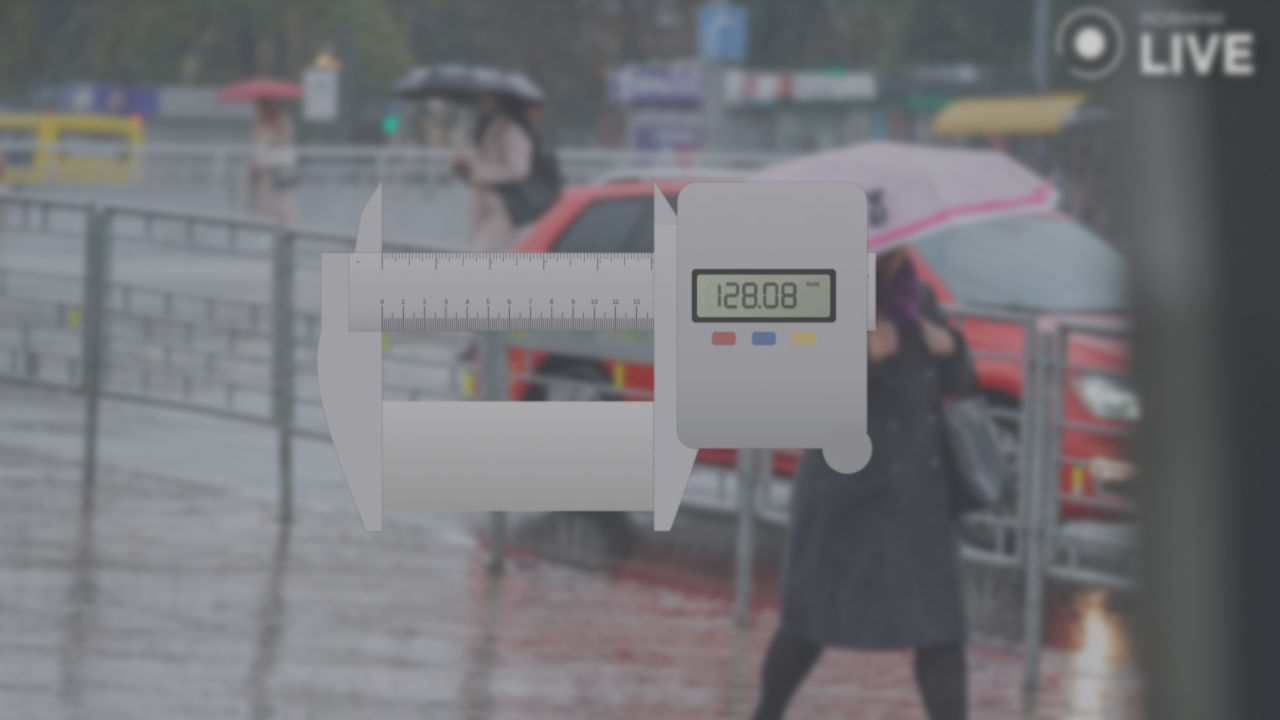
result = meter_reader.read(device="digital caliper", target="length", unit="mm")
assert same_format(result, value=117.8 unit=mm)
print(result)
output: value=128.08 unit=mm
